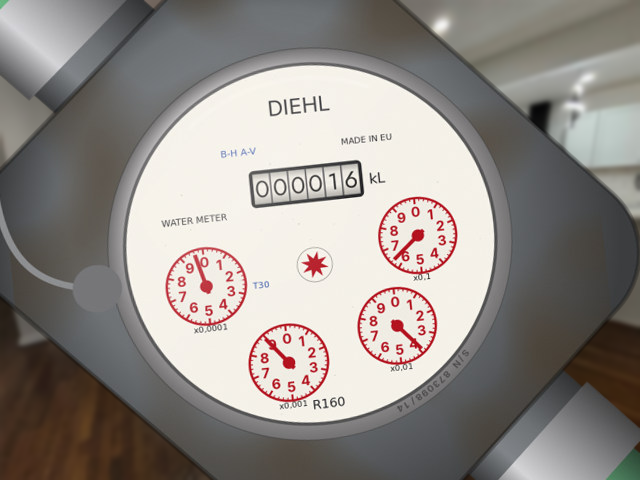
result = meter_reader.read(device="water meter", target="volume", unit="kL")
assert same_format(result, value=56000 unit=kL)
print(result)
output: value=16.6389 unit=kL
